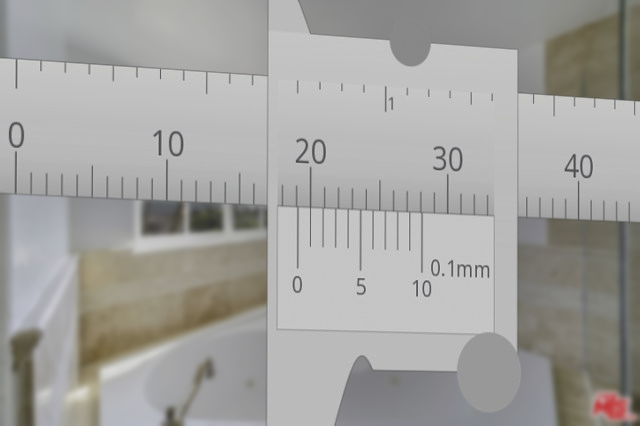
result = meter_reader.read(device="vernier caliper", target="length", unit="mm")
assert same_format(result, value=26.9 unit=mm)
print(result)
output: value=19.1 unit=mm
